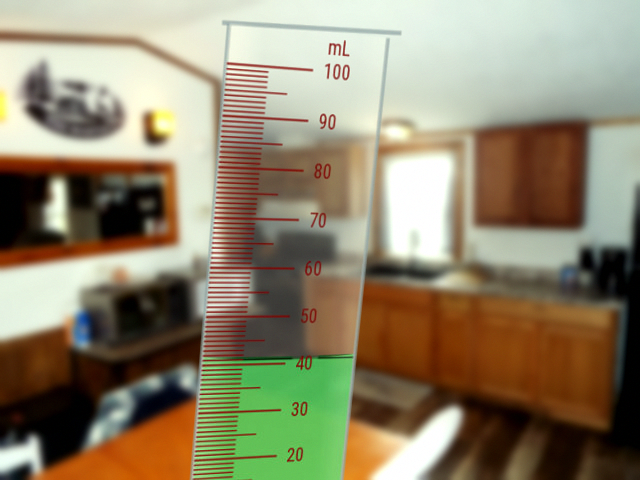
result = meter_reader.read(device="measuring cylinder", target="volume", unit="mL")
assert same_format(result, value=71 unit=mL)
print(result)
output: value=41 unit=mL
